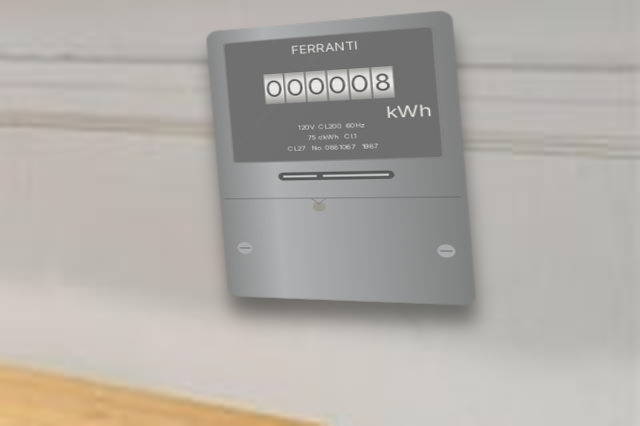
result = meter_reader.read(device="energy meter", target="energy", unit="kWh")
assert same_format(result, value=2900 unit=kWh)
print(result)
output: value=8 unit=kWh
